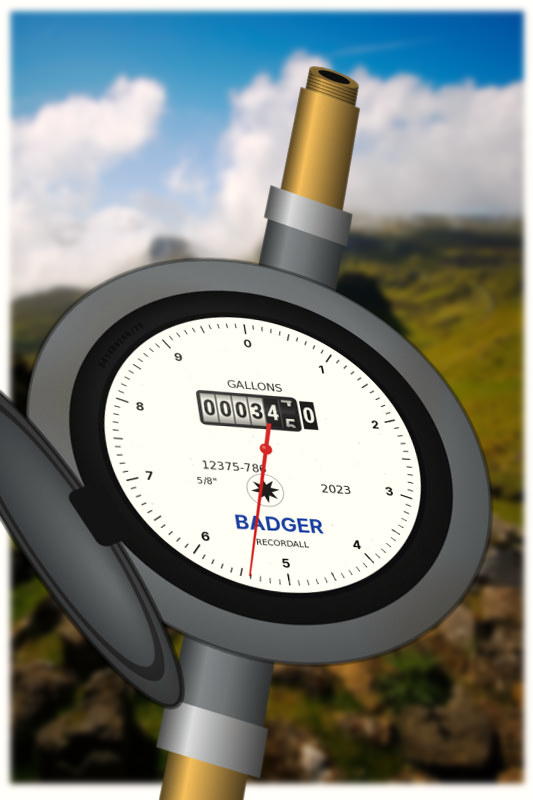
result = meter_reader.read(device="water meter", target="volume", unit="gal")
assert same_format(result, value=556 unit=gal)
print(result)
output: value=3445.4 unit=gal
